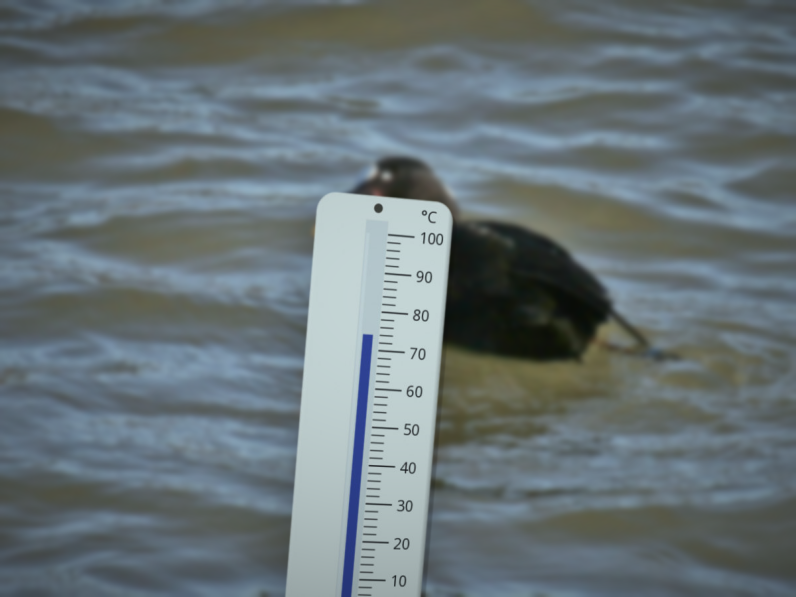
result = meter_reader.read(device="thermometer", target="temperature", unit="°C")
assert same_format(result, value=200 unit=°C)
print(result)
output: value=74 unit=°C
